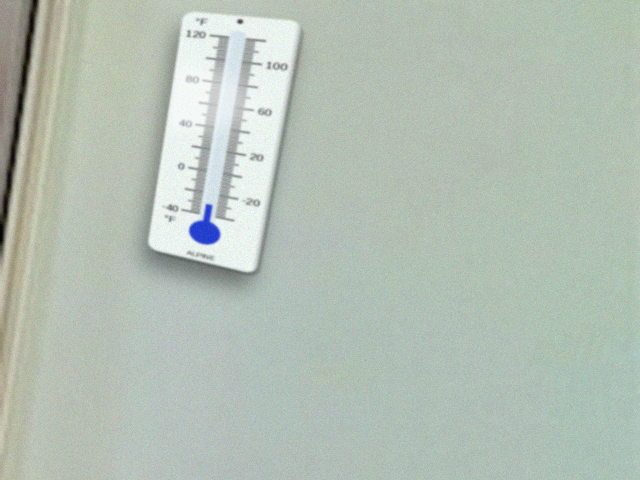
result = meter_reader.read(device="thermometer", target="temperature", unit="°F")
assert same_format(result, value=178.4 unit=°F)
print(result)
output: value=-30 unit=°F
